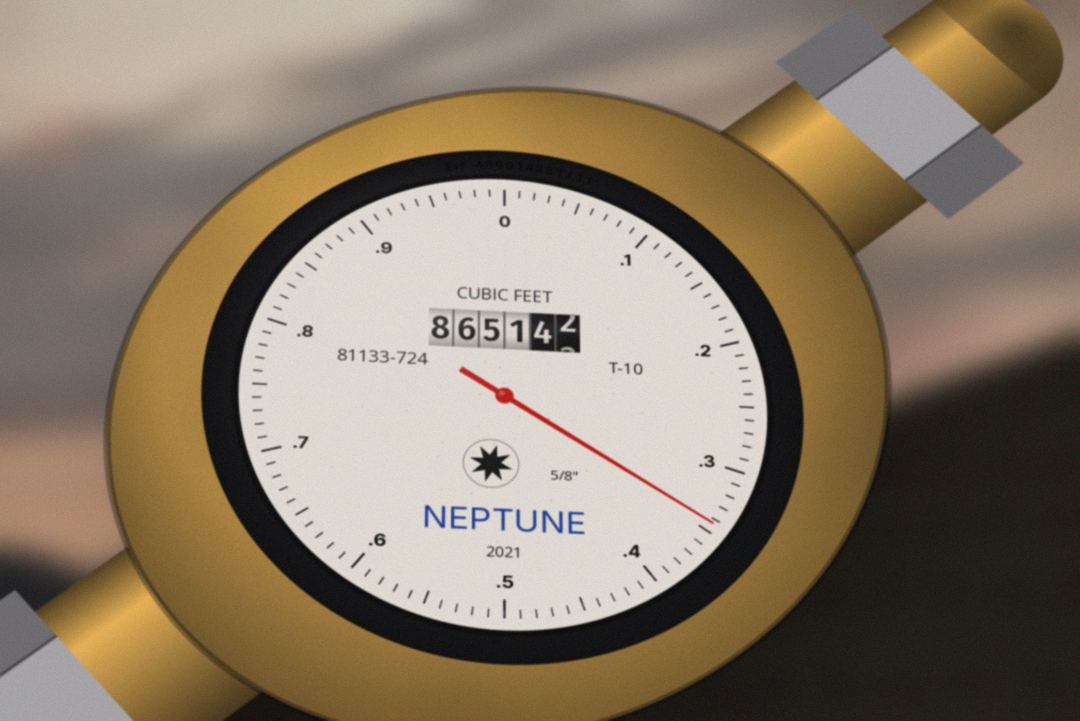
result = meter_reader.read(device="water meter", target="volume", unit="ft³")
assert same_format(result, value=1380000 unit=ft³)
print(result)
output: value=865142.34 unit=ft³
